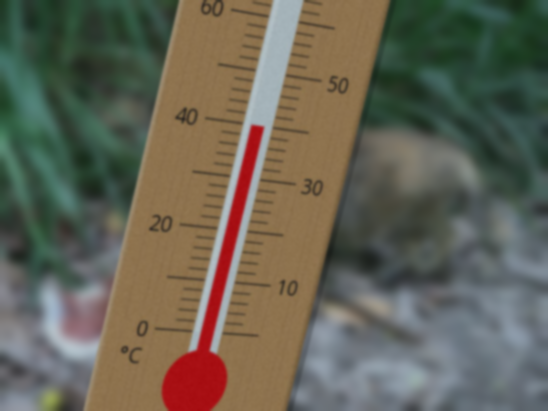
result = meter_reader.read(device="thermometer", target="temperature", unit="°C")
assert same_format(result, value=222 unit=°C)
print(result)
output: value=40 unit=°C
